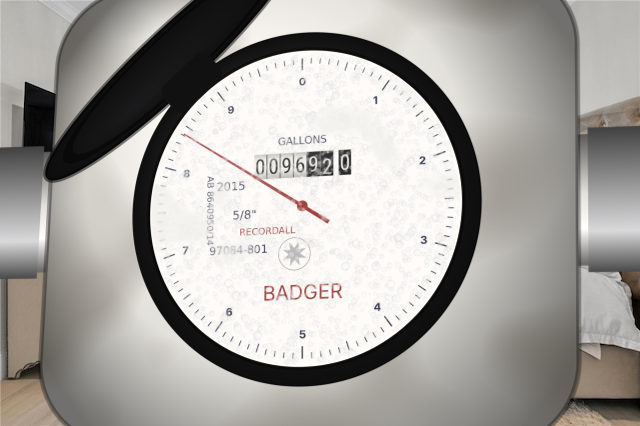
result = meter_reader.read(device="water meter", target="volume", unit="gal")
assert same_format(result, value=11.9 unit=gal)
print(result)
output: value=96918.4 unit=gal
